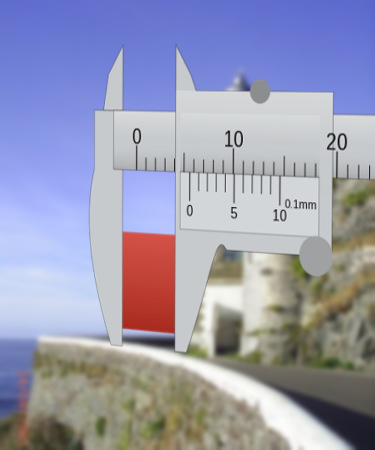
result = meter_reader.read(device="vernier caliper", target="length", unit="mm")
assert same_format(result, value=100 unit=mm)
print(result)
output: value=5.6 unit=mm
